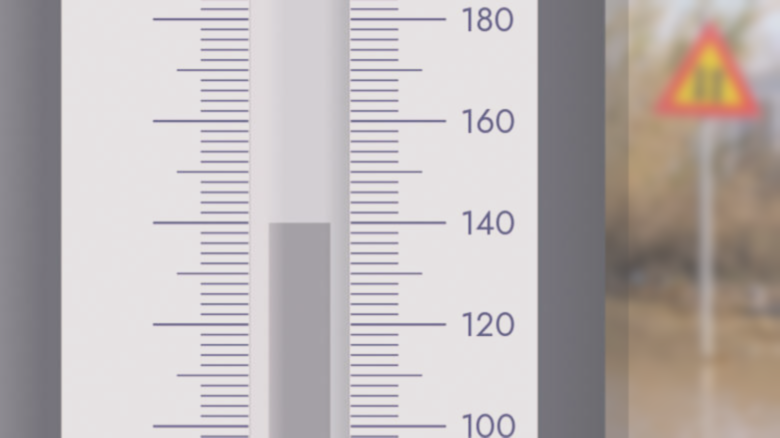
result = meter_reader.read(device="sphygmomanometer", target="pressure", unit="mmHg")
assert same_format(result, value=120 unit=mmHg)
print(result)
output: value=140 unit=mmHg
